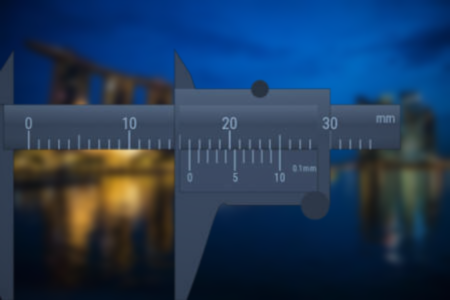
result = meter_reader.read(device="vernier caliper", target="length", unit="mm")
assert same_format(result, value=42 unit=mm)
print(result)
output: value=16.0 unit=mm
